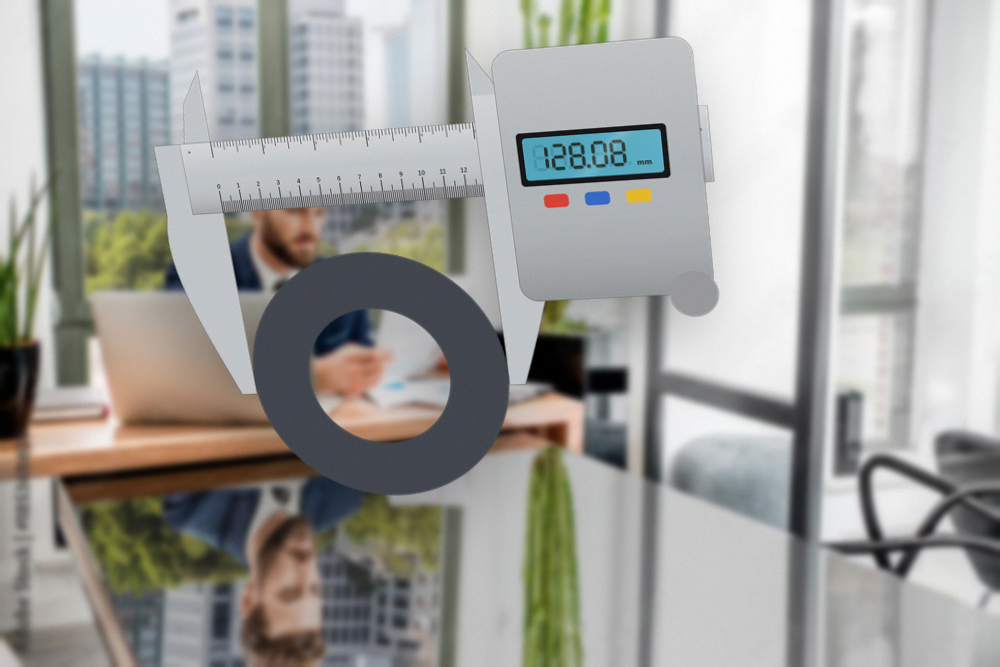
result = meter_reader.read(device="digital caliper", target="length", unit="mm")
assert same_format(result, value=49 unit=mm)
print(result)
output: value=128.08 unit=mm
